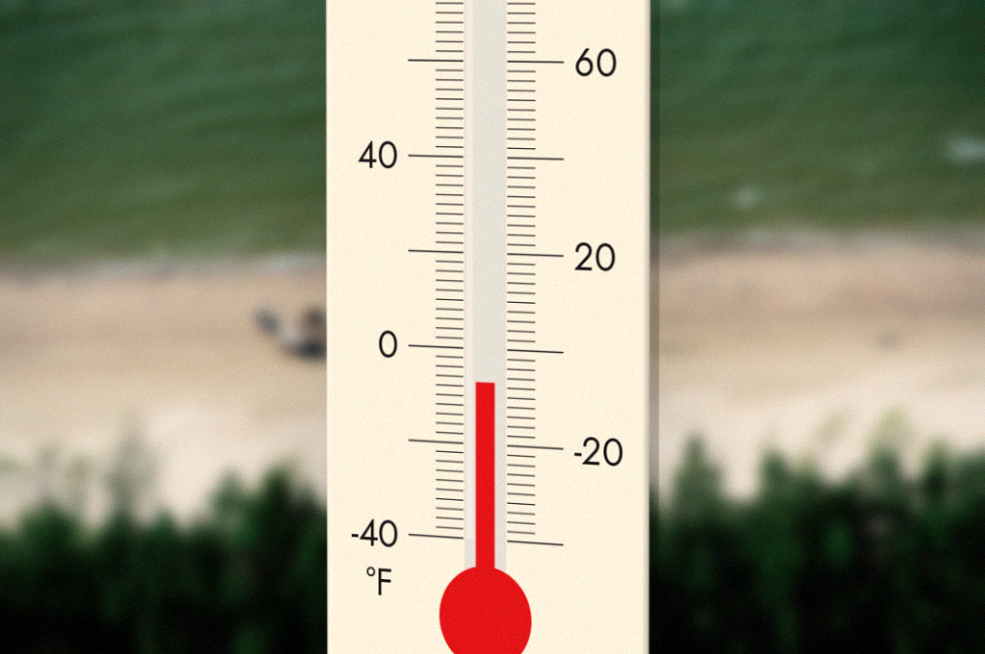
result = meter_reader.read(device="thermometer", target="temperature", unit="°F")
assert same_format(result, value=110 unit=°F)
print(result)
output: value=-7 unit=°F
